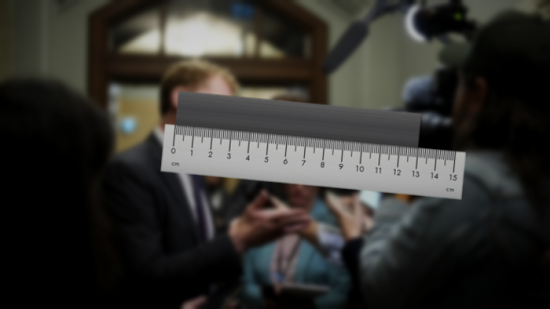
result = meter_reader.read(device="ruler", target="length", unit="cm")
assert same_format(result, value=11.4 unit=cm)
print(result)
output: value=13 unit=cm
